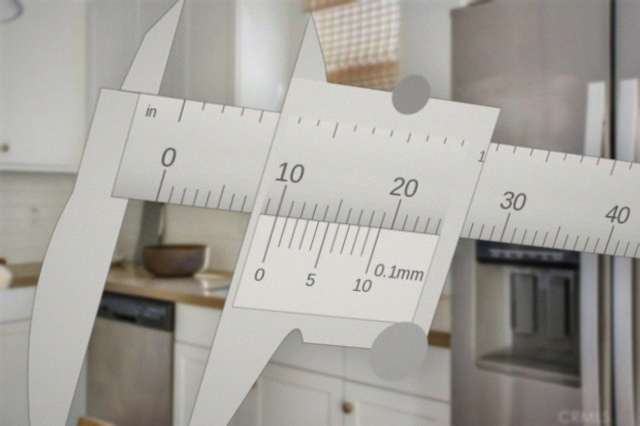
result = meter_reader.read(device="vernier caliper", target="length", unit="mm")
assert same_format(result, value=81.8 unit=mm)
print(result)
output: value=10.0 unit=mm
